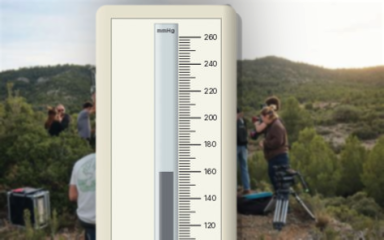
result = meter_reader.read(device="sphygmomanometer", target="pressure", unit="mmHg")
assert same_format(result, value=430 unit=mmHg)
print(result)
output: value=160 unit=mmHg
